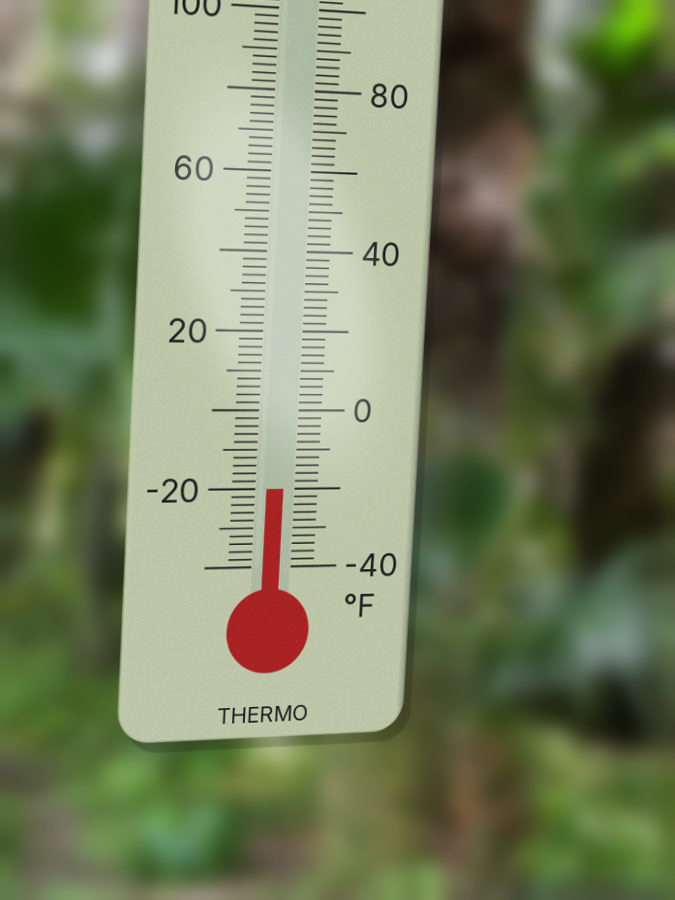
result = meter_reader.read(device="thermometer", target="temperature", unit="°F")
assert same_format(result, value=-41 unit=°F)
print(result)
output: value=-20 unit=°F
